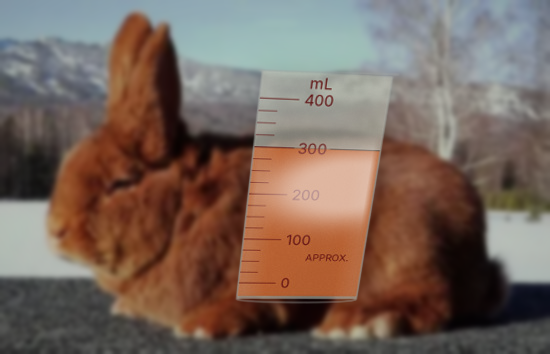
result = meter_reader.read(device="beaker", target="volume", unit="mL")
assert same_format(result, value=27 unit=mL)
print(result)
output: value=300 unit=mL
